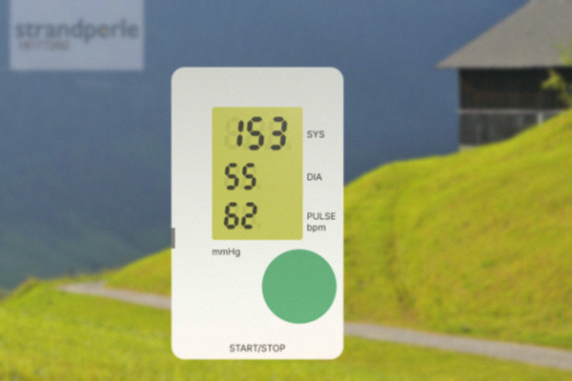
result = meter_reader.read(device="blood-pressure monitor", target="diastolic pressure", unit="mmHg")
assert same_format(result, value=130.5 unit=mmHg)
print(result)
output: value=55 unit=mmHg
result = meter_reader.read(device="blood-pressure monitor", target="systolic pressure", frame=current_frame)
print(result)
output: value=153 unit=mmHg
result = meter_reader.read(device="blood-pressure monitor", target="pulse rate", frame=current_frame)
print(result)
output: value=62 unit=bpm
